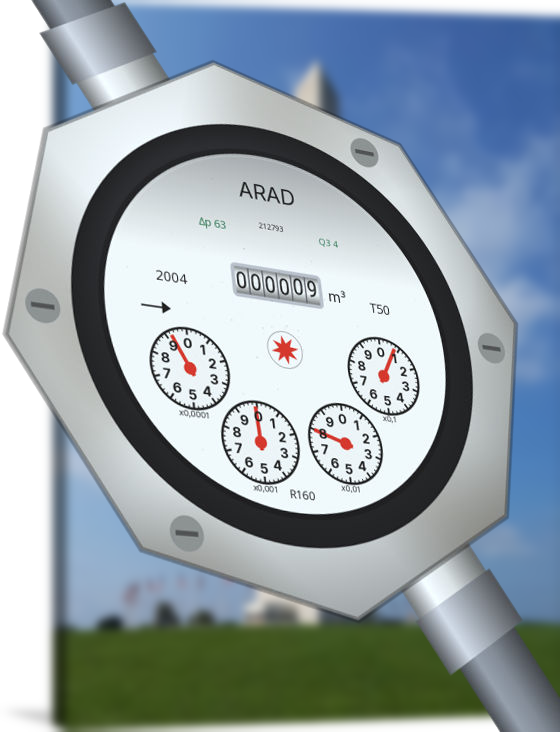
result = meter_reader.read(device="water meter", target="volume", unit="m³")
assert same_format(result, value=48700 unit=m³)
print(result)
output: value=9.0799 unit=m³
